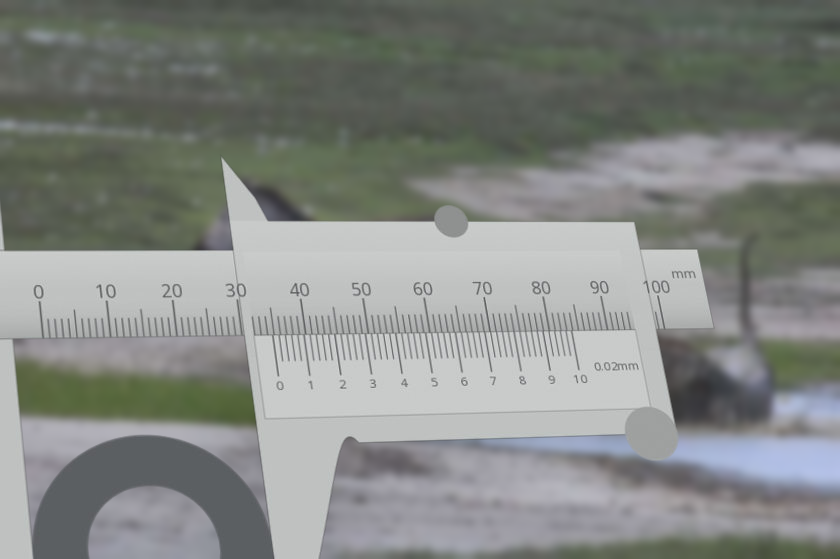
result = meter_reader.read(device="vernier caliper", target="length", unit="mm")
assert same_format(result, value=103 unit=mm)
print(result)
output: value=34.8 unit=mm
